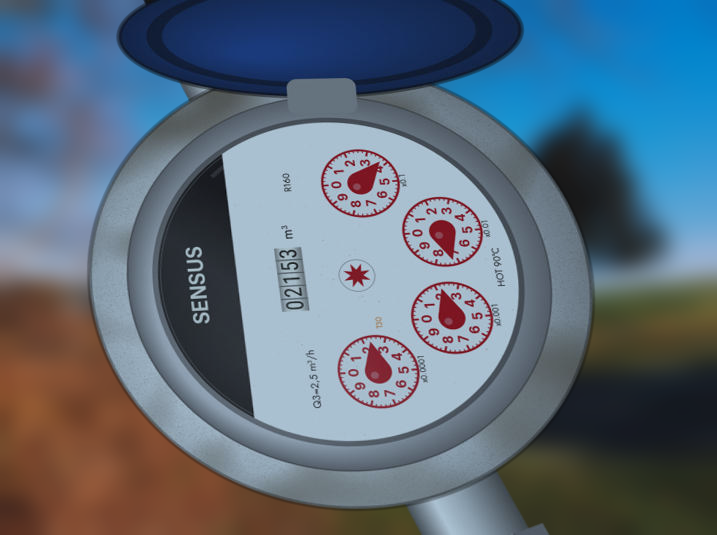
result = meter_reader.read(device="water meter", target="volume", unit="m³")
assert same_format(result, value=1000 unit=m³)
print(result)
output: value=2153.3722 unit=m³
